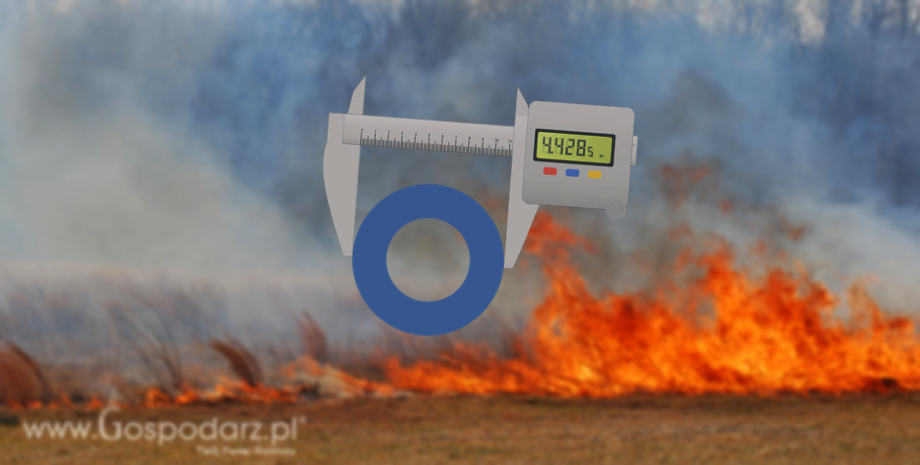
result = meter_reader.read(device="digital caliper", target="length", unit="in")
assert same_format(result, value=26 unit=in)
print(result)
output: value=4.4285 unit=in
